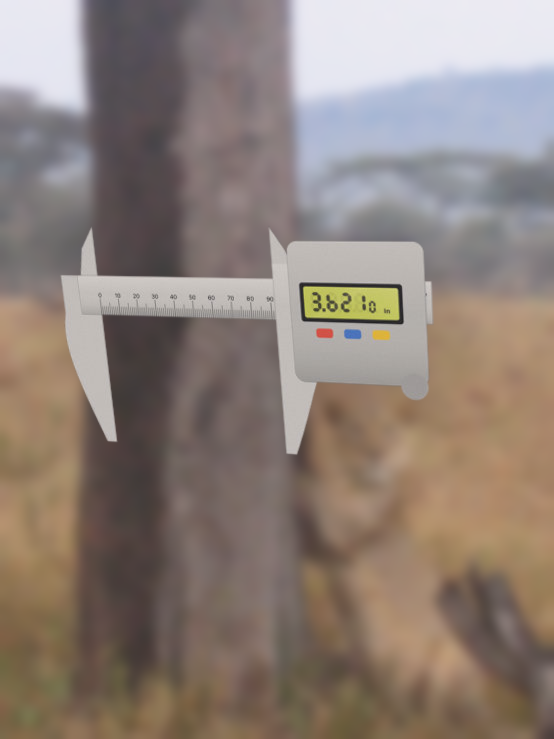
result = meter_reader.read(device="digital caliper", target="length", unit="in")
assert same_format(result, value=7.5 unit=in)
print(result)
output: value=3.6210 unit=in
